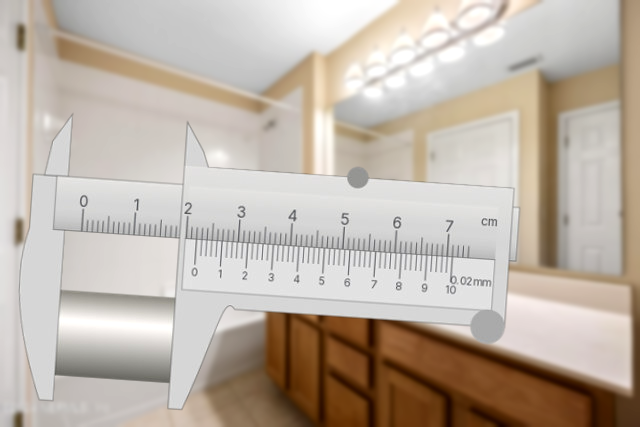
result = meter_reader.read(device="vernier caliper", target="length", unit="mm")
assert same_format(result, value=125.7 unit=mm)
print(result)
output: value=22.0 unit=mm
